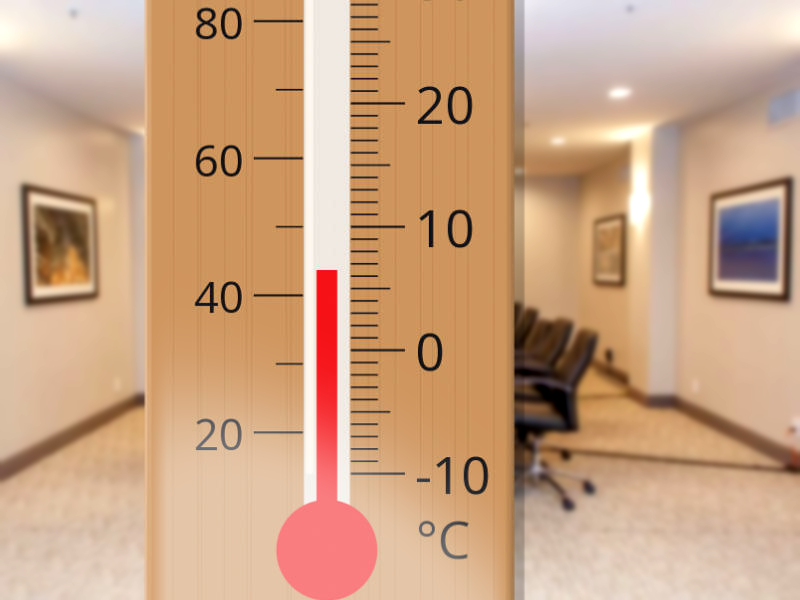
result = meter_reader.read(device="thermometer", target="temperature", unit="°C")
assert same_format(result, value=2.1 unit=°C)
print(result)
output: value=6.5 unit=°C
